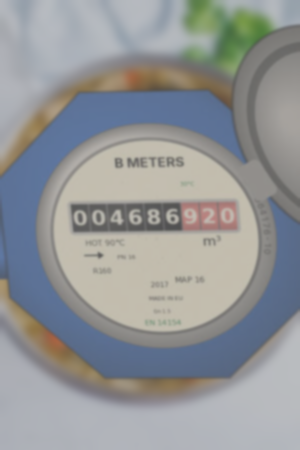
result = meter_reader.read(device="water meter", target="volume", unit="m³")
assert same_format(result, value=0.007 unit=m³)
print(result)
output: value=4686.920 unit=m³
